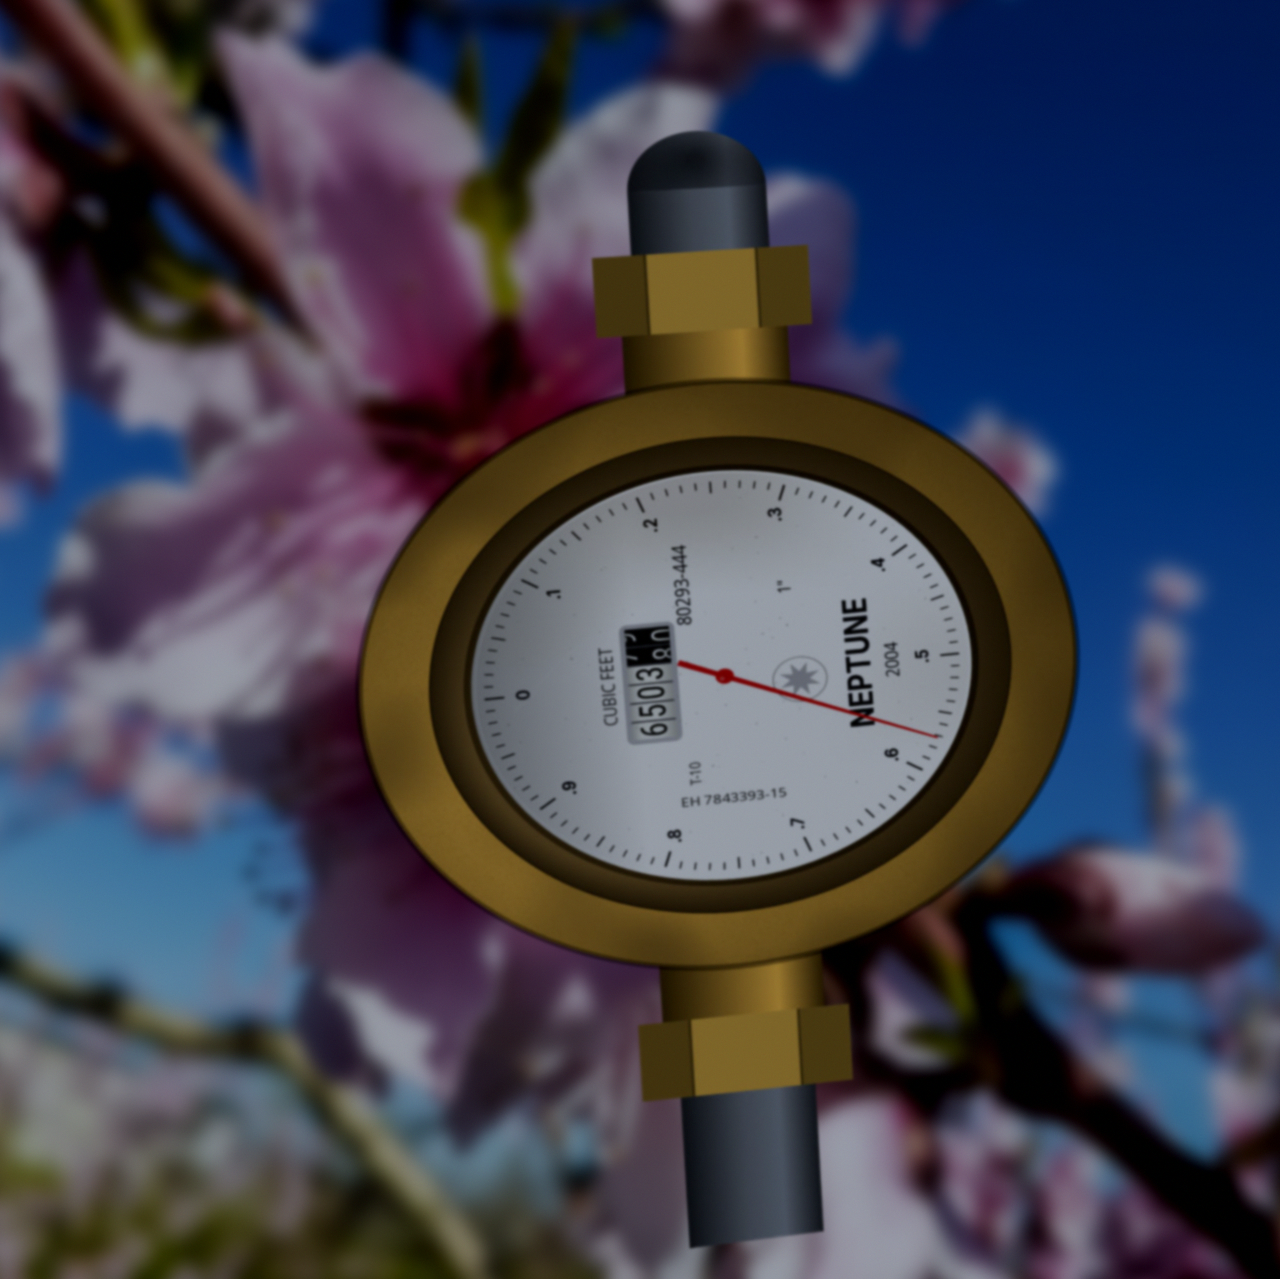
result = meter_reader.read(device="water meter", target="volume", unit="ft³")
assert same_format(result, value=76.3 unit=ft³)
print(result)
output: value=650379.57 unit=ft³
